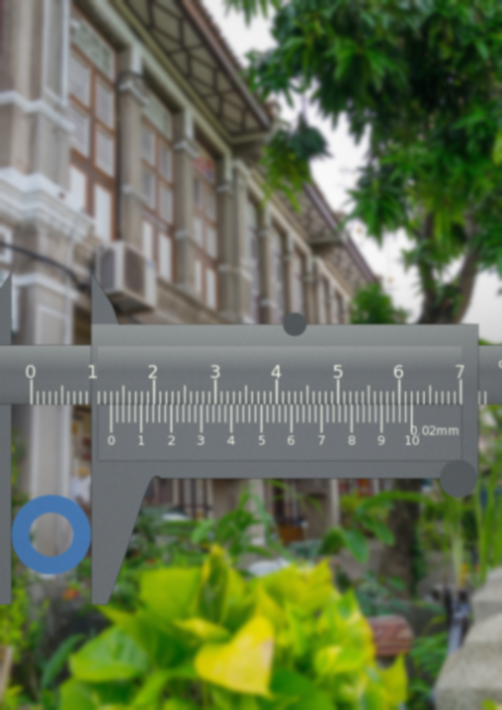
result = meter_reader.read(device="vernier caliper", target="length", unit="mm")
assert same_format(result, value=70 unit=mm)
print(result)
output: value=13.0 unit=mm
